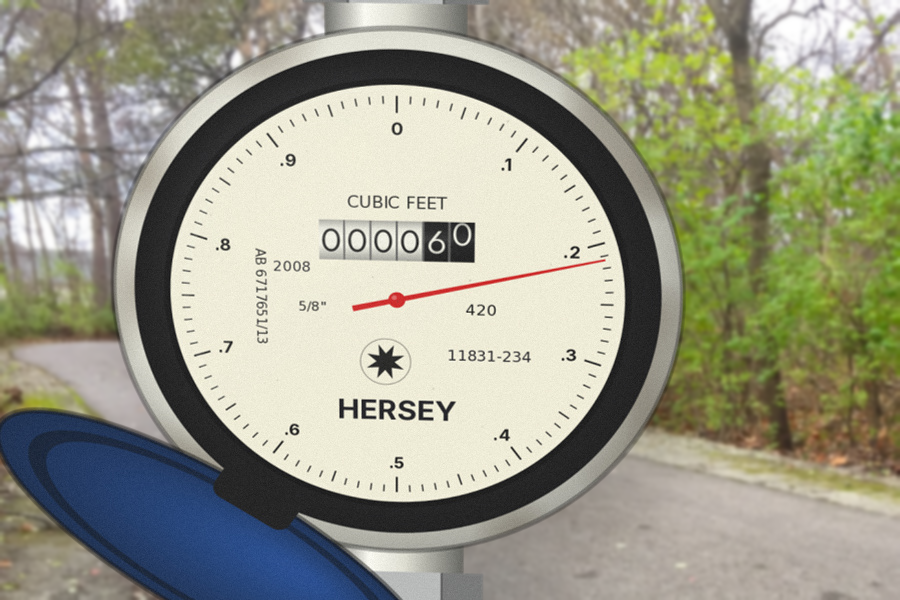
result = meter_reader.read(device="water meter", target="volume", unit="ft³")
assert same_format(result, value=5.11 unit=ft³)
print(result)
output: value=60.21 unit=ft³
